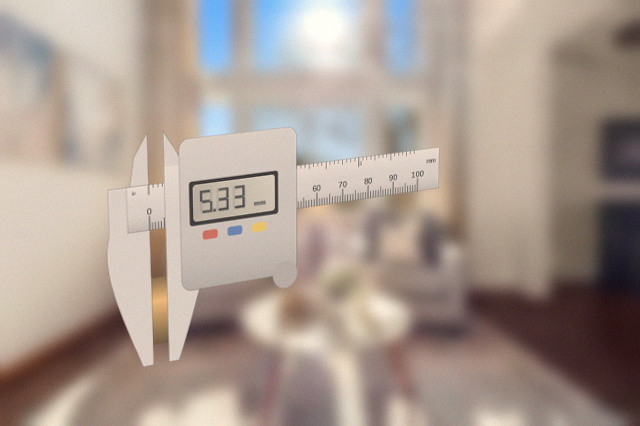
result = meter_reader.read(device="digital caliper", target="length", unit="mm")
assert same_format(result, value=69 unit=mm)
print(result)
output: value=5.33 unit=mm
